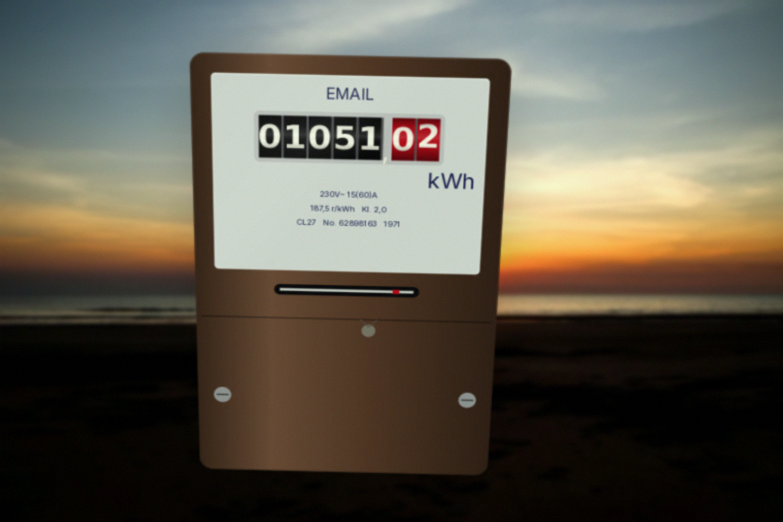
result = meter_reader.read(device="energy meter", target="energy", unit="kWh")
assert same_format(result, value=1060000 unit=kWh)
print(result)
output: value=1051.02 unit=kWh
